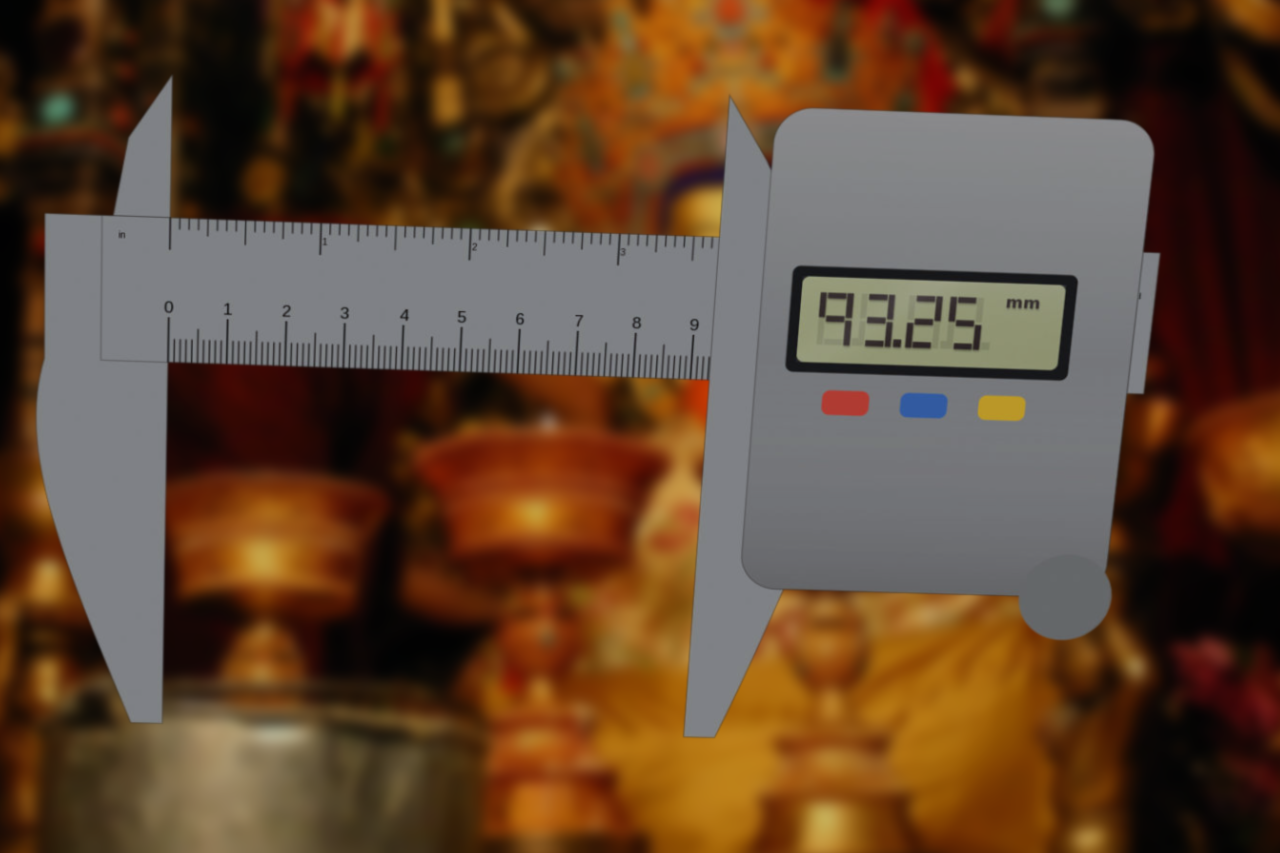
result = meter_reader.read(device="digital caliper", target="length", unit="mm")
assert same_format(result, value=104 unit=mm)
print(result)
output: value=93.25 unit=mm
